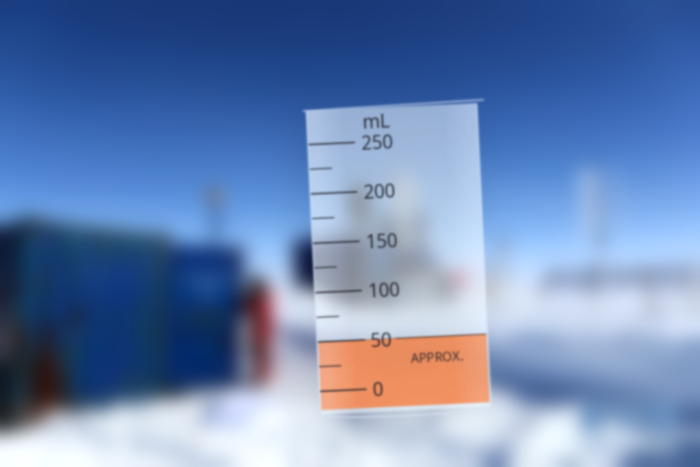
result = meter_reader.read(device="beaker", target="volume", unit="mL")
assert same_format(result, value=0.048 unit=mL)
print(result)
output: value=50 unit=mL
